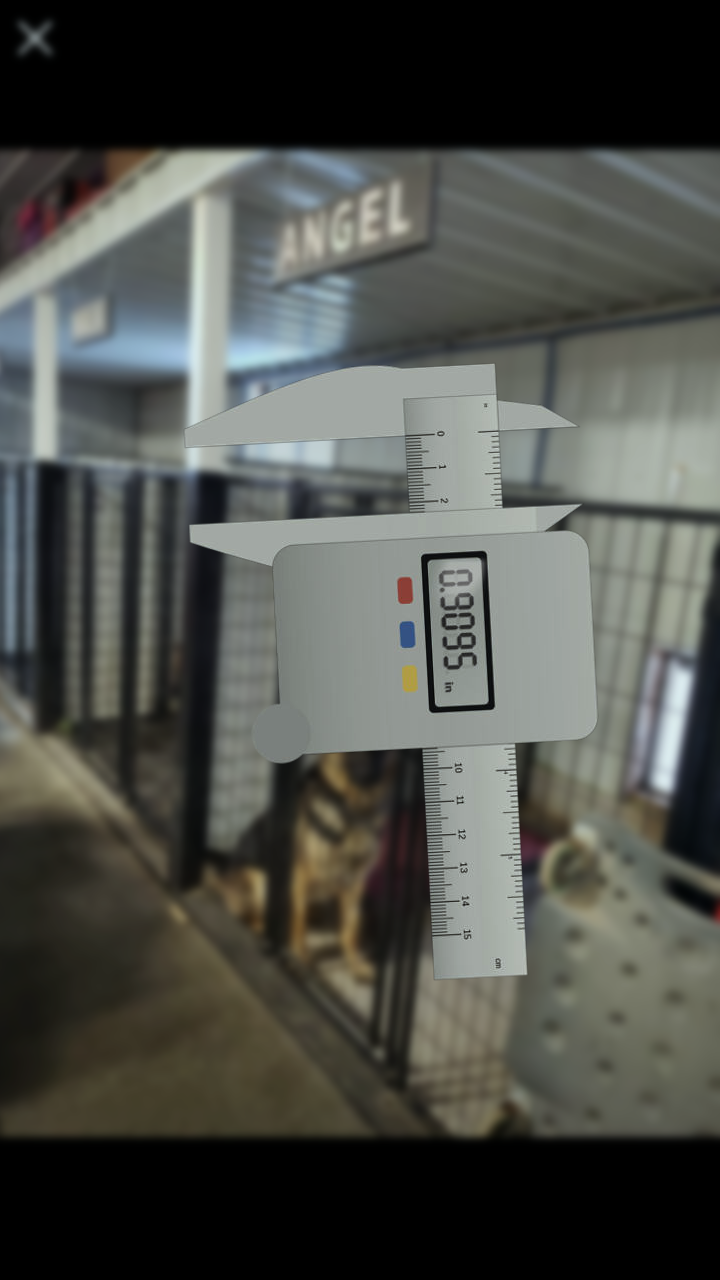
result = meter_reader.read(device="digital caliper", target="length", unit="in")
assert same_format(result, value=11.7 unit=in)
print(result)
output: value=0.9095 unit=in
